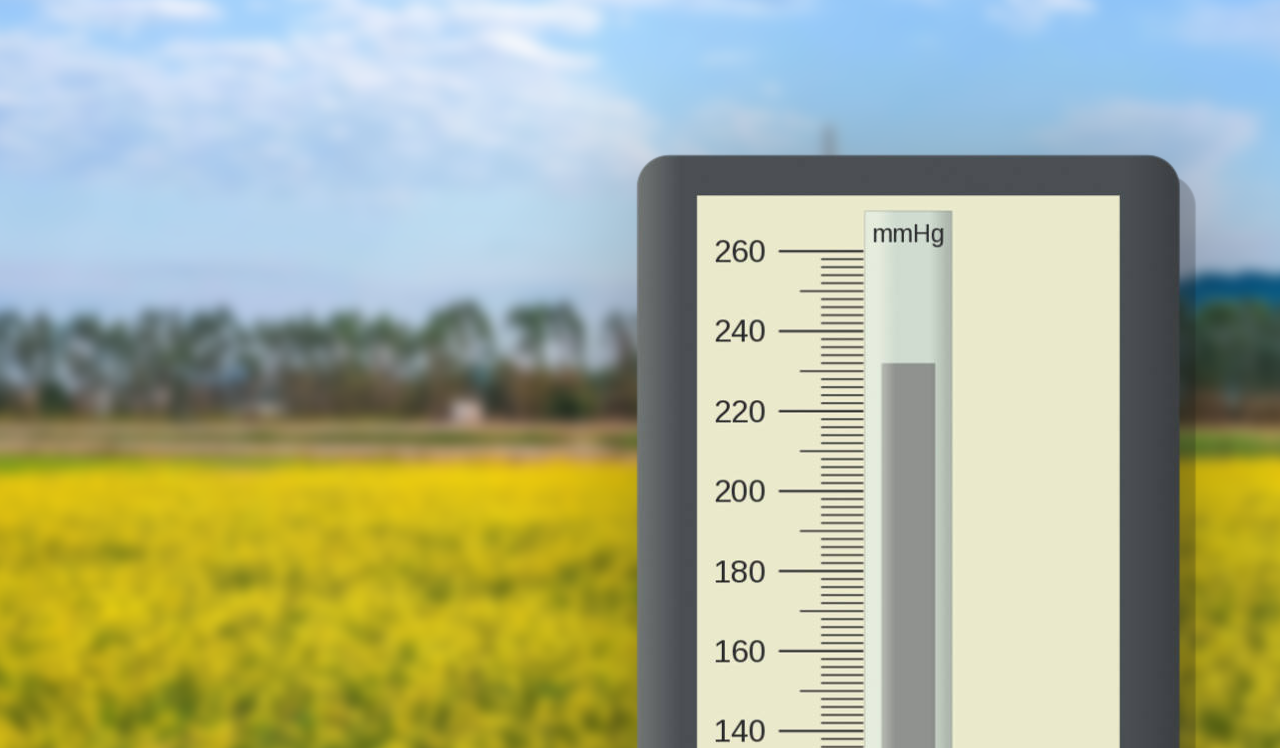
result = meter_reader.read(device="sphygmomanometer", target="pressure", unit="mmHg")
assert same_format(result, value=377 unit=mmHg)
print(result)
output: value=232 unit=mmHg
